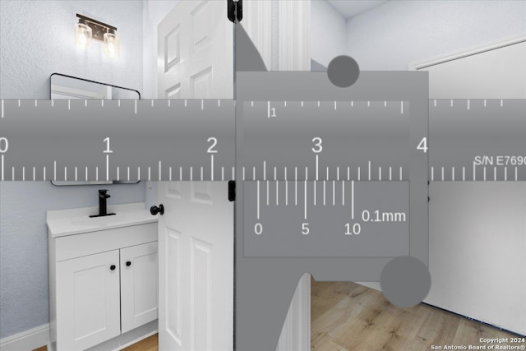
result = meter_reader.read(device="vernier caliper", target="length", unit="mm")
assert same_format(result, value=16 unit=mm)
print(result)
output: value=24.4 unit=mm
